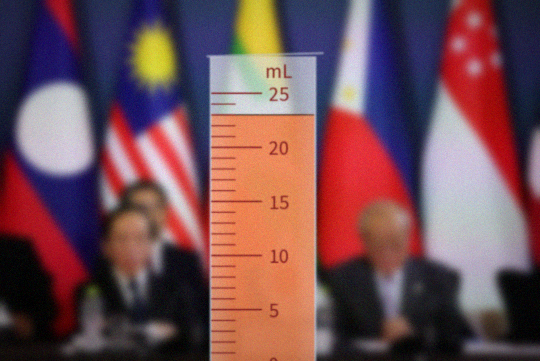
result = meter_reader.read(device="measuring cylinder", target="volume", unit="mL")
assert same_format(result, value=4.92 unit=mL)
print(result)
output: value=23 unit=mL
